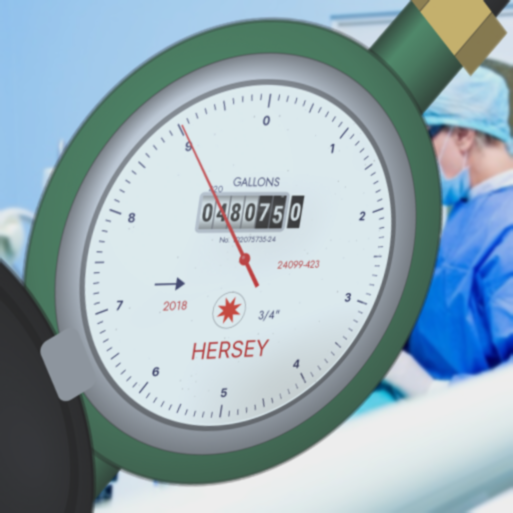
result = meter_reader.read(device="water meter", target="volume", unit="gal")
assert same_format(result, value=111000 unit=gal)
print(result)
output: value=480749.0 unit=gal
